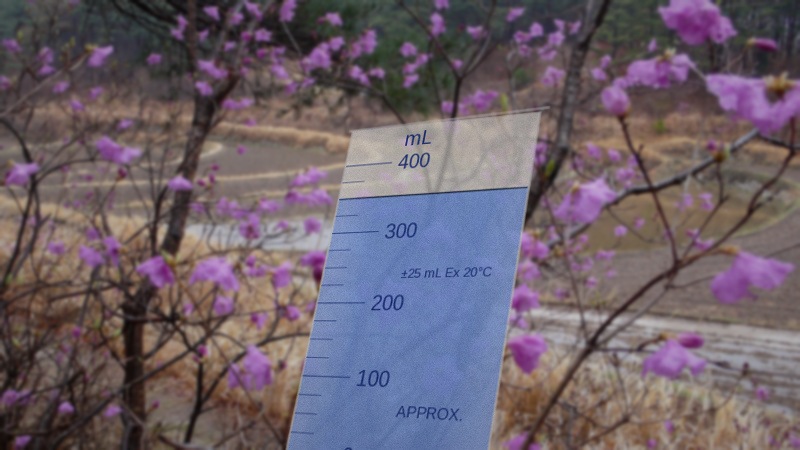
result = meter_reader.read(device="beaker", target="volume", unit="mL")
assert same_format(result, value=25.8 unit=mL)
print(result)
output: value=350 unit=mL
